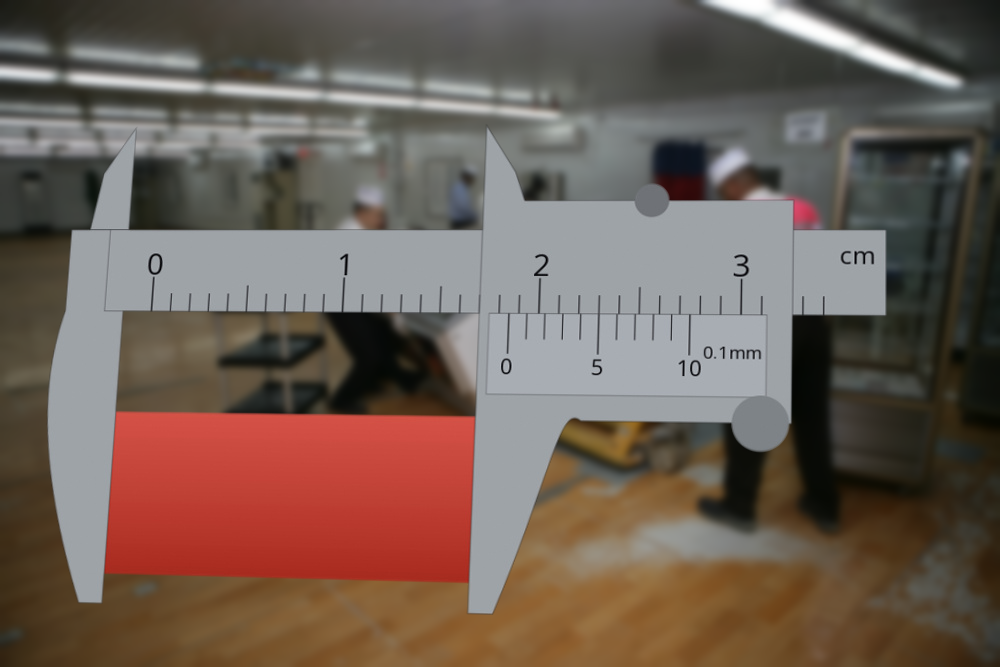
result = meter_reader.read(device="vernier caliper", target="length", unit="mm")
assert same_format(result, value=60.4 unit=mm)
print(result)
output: value=18.5 unit=mm
